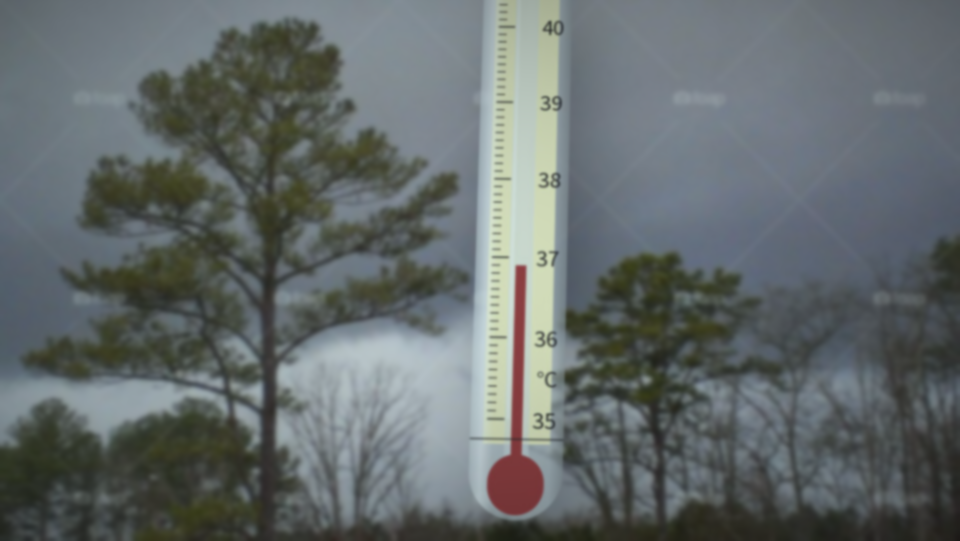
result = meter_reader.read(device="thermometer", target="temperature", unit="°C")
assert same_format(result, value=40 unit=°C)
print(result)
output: value=36.9 unit=°C
